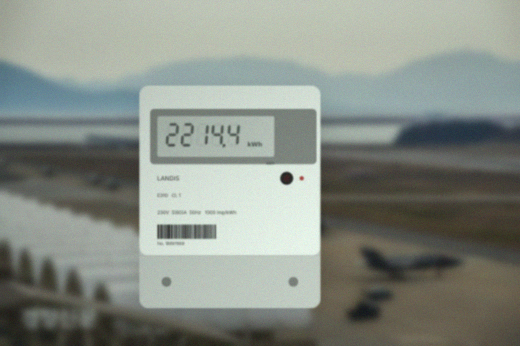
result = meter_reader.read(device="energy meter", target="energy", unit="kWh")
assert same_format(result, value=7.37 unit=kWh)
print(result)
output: value=2214.4 unit=kWh
